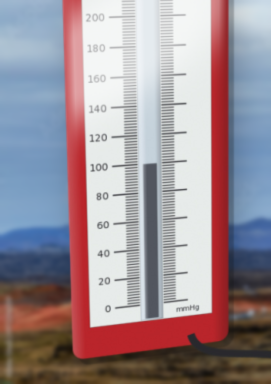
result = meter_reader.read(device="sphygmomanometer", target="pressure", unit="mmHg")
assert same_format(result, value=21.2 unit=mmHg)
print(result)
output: value=100 unit=mmHg
